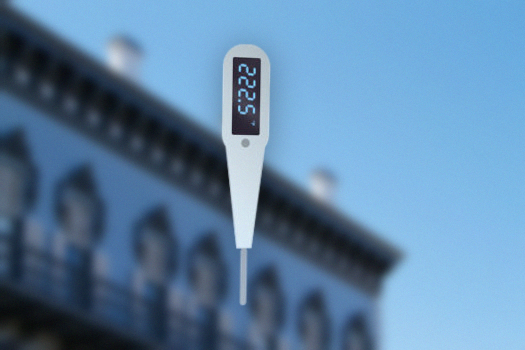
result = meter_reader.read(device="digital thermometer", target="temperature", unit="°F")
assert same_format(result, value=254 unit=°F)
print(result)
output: value=222.5 unit=°F
